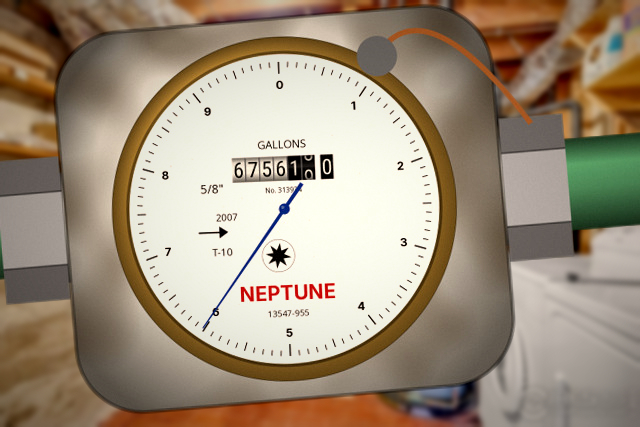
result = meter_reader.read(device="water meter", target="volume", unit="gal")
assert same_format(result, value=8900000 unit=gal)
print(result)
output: value=6756186.0 unit=gal
